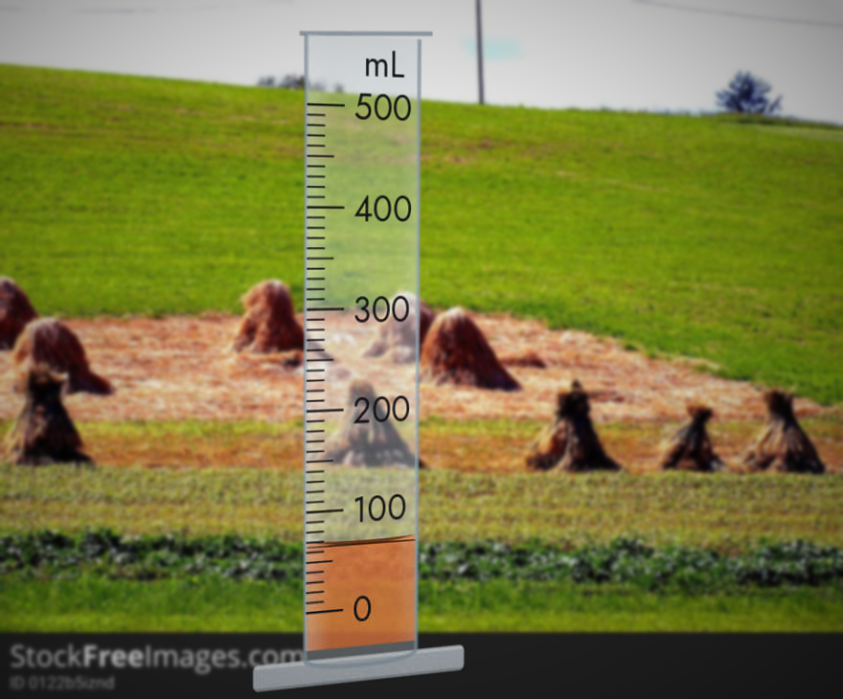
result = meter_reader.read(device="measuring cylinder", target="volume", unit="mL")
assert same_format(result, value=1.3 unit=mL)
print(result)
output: value=65 unit=mL
